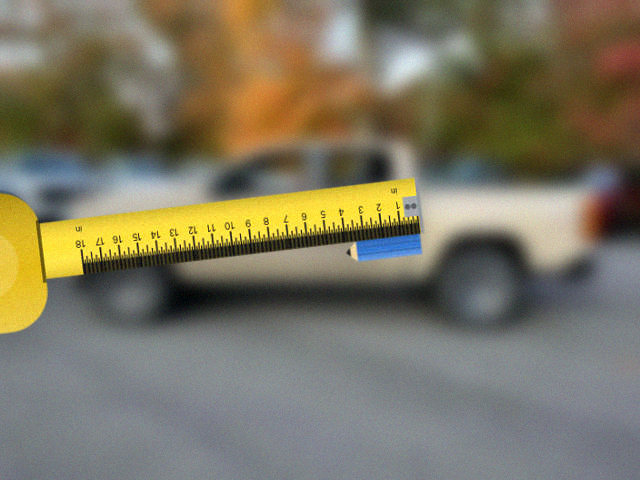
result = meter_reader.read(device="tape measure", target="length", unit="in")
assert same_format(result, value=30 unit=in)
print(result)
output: value=4 unit=in
